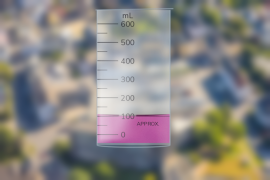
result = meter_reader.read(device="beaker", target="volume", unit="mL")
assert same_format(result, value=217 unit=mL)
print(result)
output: value=100 unit=mL
